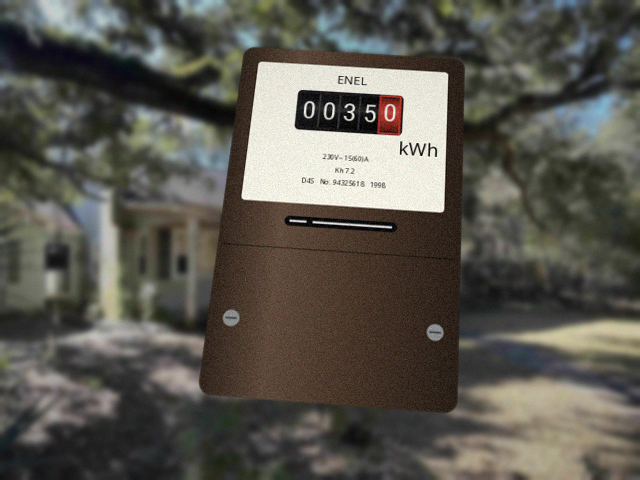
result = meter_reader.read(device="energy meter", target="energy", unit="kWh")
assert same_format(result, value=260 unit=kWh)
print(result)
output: value=35.0 unit=kWh
